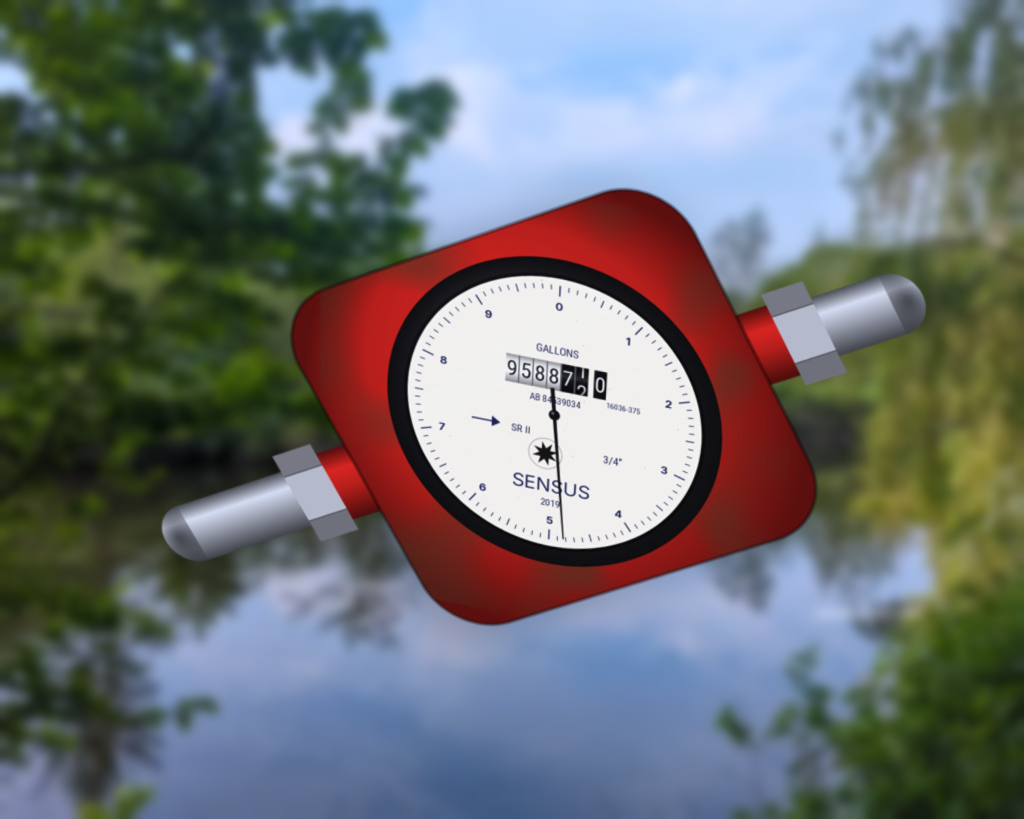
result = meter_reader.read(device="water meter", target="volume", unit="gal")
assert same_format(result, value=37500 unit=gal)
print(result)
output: value=9588714.8 unit=gal
